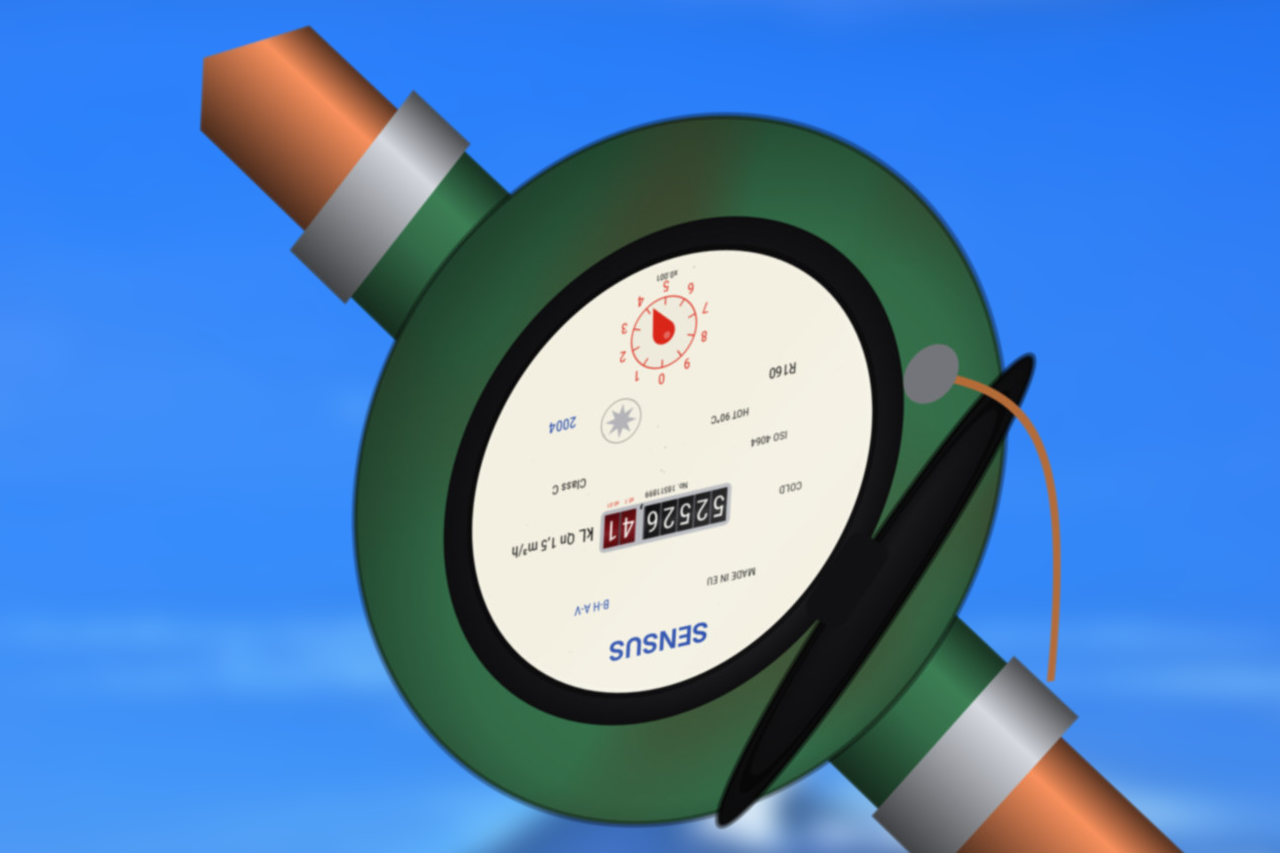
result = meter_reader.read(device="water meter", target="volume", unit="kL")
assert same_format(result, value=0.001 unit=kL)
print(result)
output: value=52526.414 unit=kL
